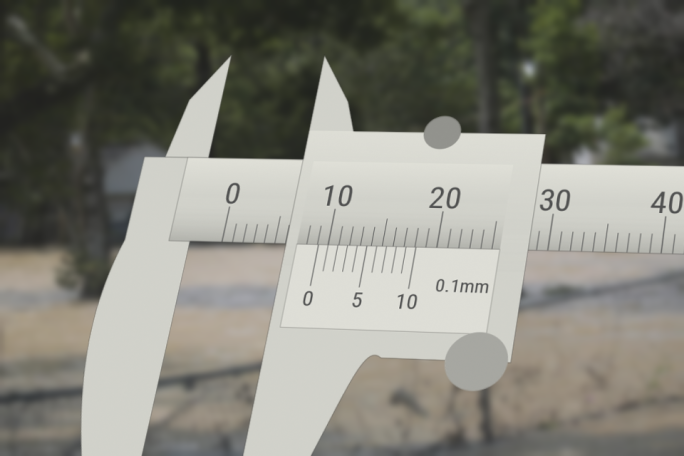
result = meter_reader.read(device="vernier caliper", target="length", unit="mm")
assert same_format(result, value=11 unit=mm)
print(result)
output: value=9.1 unit=mm
